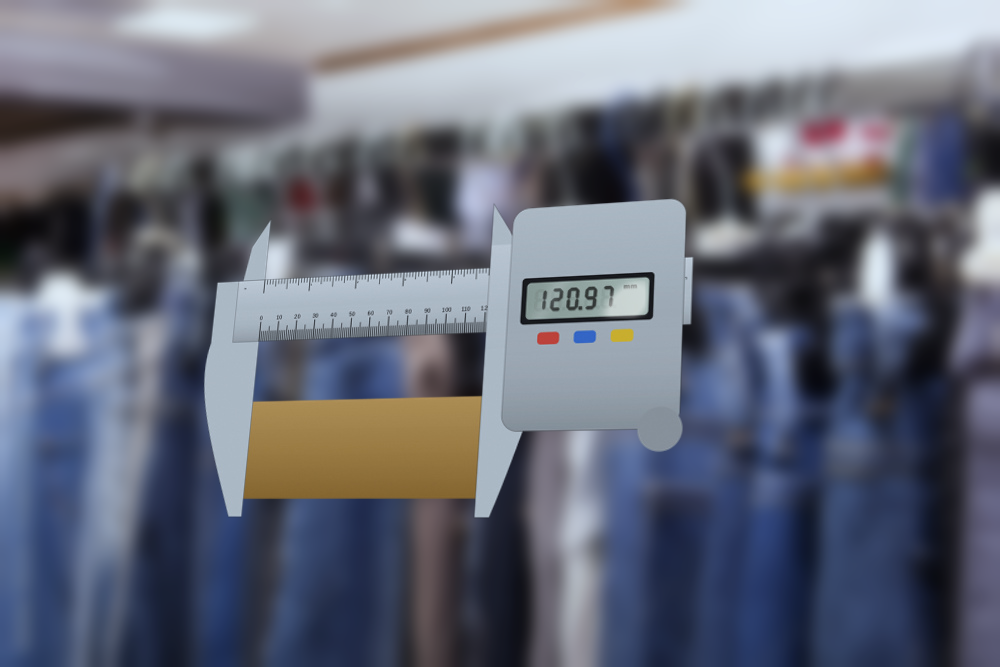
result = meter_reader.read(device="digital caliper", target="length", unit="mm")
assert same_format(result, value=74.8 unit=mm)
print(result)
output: value=120.97 unit=mm
